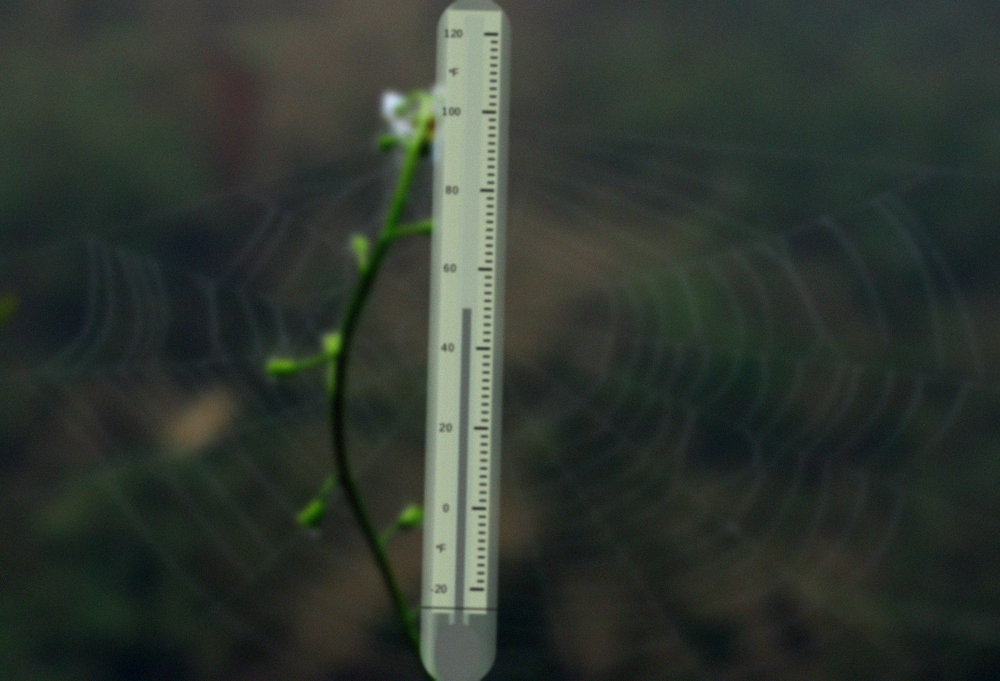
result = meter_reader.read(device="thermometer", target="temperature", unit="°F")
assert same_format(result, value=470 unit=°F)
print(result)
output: value=50 unit=°F
